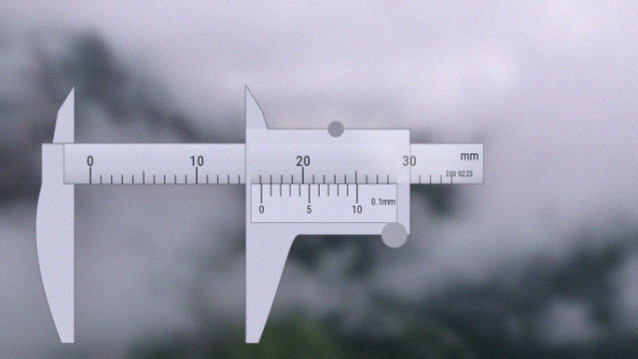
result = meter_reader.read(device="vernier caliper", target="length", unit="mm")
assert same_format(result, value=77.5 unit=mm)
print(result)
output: value=16.1 unit=mm
